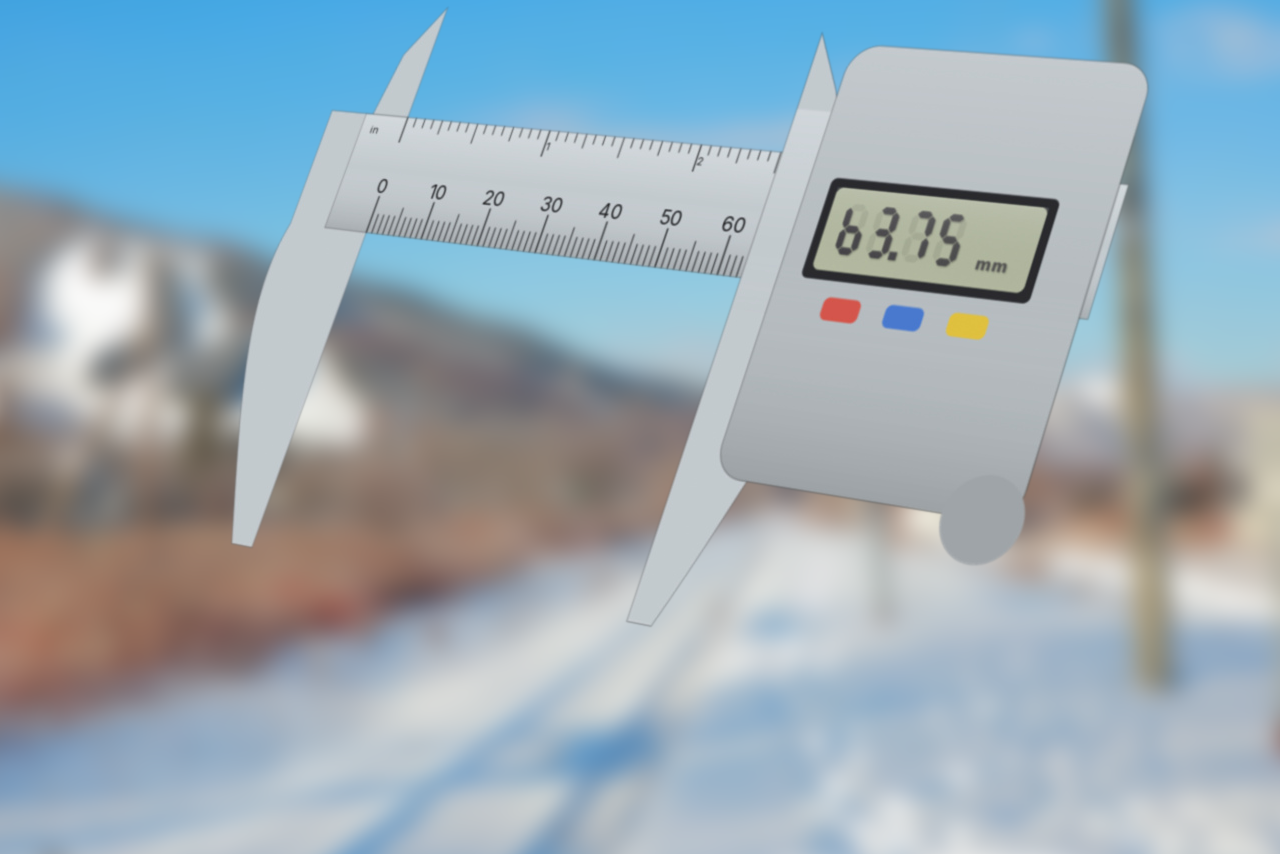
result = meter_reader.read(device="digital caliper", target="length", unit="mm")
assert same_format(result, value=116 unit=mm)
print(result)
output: value=63.75 unit=mm
